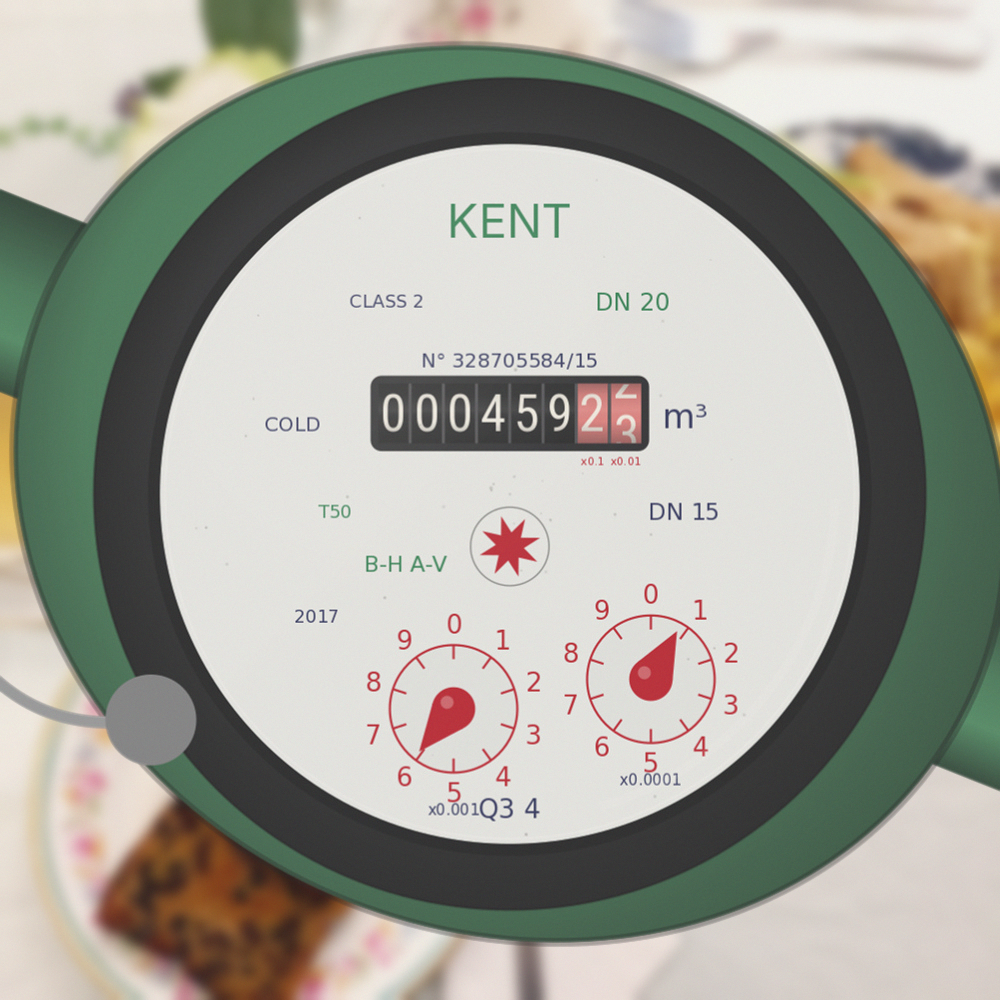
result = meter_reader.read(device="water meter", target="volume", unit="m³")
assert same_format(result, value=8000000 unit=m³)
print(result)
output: value=459.2260 unit=m³
